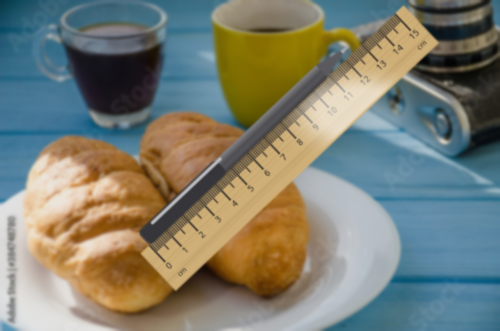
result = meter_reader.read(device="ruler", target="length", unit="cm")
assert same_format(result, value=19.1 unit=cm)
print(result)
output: value=12.5 unit=cm
